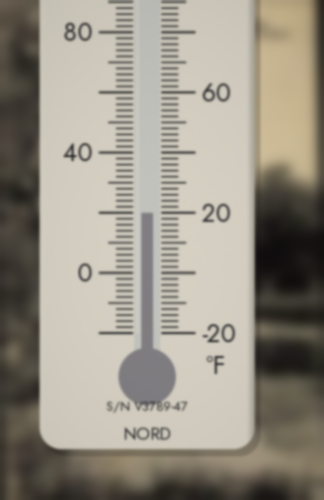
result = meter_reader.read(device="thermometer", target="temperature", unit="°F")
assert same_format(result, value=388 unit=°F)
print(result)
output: value=20 unit=°F
